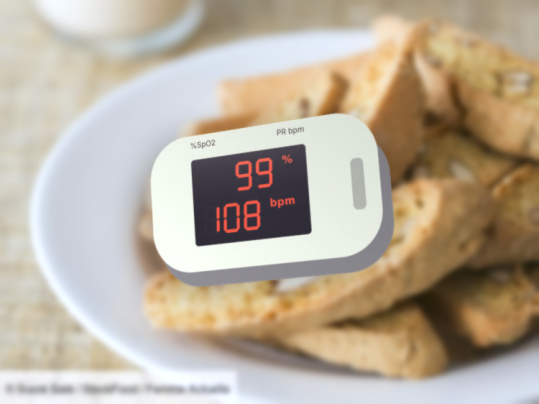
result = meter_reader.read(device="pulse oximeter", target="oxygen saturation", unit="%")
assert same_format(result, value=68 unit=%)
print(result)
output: value=99 unit=%
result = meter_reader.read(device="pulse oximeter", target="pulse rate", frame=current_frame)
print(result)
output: value=108 unit=bpm
